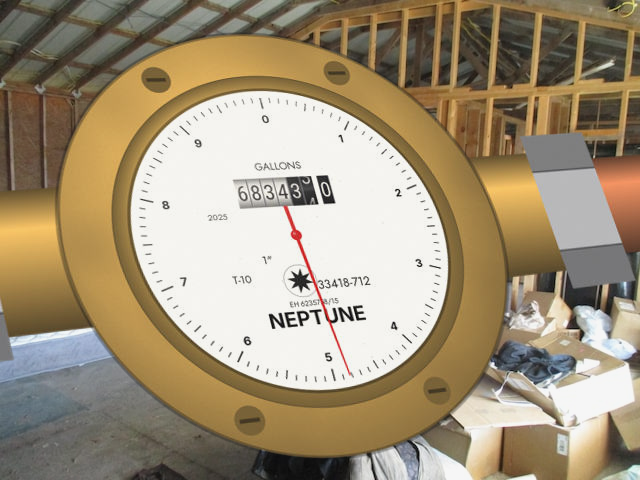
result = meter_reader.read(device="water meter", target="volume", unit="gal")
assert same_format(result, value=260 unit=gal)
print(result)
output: value=6834334.8 unit=gal
